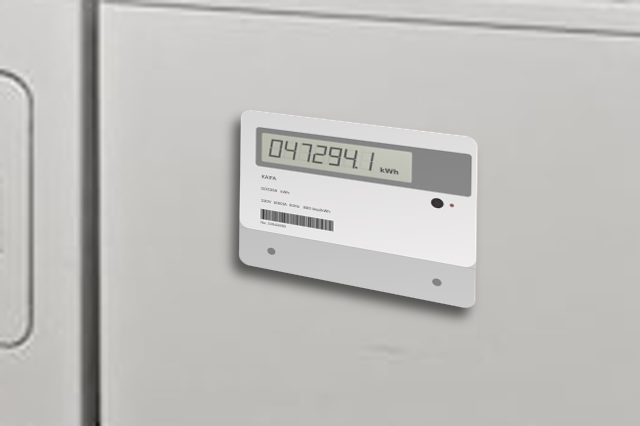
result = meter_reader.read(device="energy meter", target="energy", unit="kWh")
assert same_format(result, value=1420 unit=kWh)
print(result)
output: value=47294.1 unit=kWh
